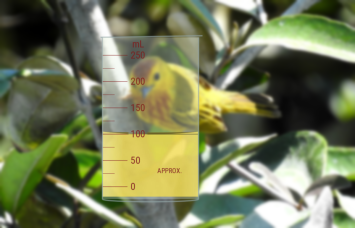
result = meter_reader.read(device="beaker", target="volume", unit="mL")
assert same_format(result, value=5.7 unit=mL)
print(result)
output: value=100 unit=mL
